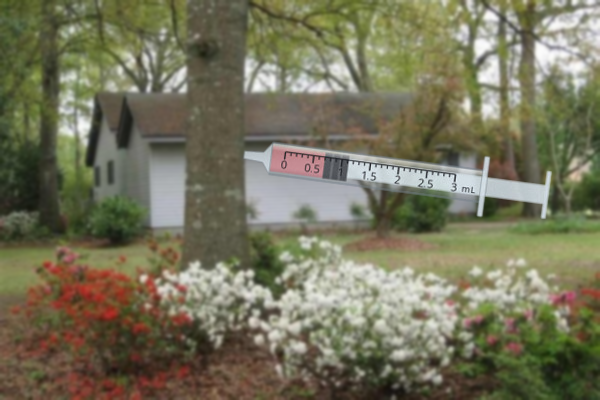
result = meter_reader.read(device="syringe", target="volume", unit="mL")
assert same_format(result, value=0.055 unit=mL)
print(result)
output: value=0.7 unit=mL
